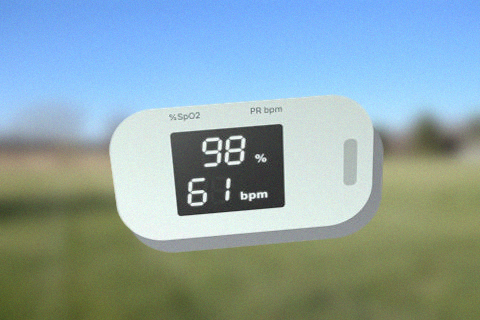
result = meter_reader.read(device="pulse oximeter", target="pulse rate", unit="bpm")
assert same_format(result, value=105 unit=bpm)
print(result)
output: value=61 unit=bpm
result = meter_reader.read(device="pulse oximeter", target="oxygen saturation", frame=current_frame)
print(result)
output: value=98 unit=%
